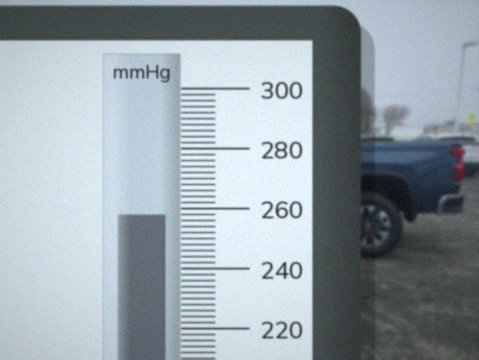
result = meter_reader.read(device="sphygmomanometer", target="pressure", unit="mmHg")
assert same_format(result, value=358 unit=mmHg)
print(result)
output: value=258 unit=mmHg
